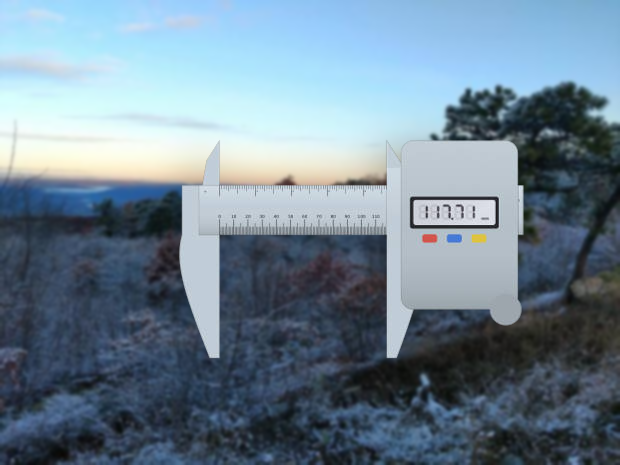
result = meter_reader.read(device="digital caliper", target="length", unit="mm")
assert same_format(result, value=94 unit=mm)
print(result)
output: value=117.71 unit=mm
